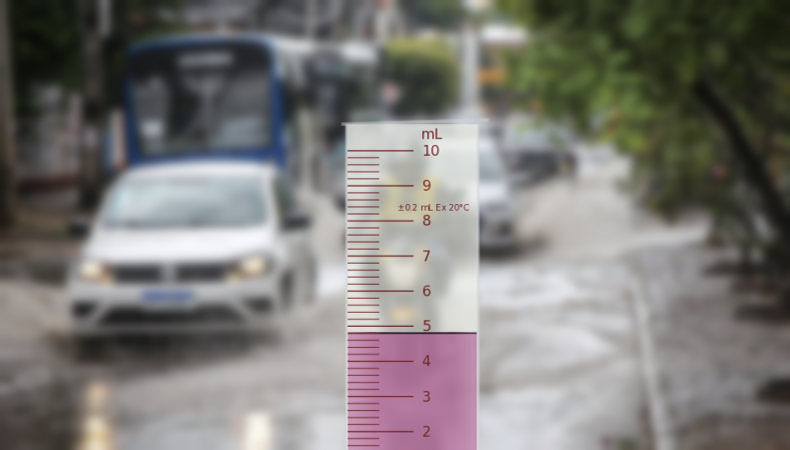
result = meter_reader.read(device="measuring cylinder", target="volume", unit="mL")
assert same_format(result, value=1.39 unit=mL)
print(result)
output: value=4.8 unit=mL
